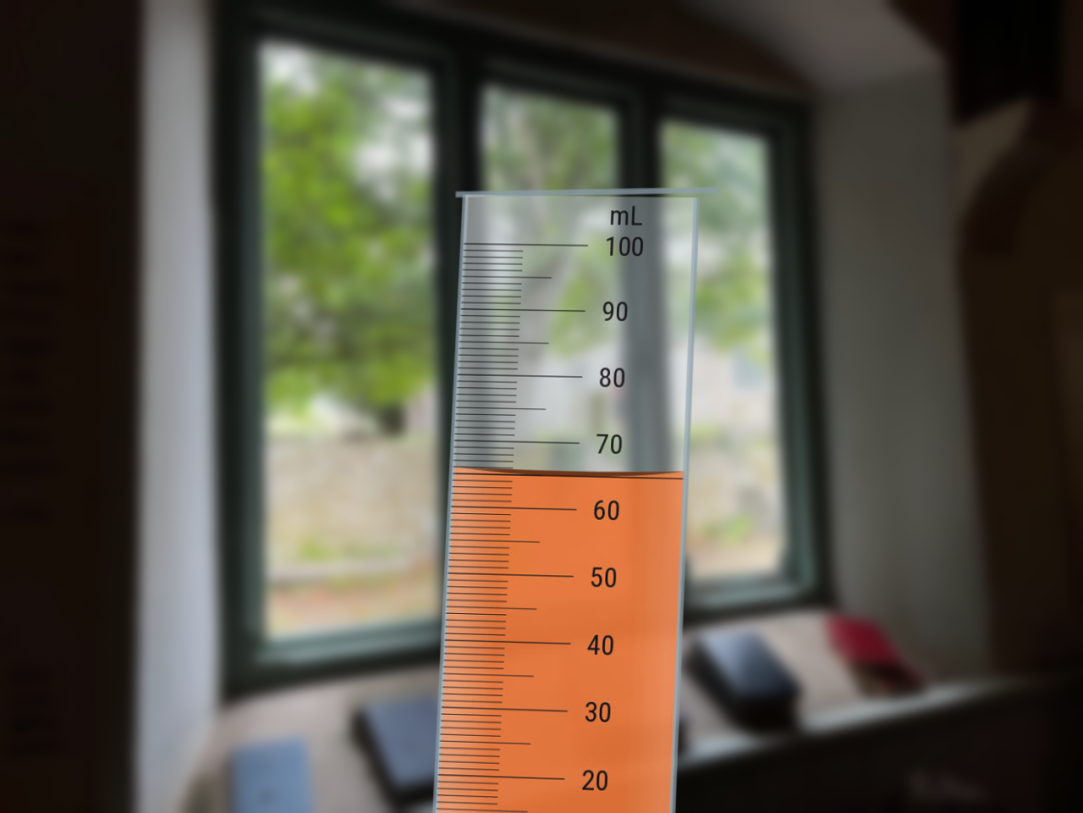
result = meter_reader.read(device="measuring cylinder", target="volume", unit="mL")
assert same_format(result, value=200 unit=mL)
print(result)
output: value=65 unit=mL
